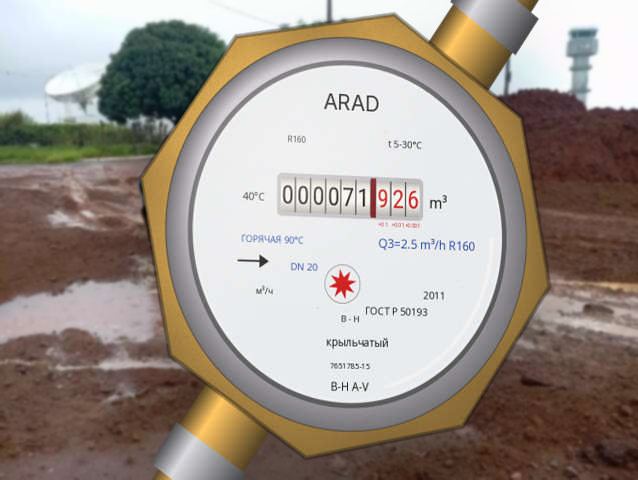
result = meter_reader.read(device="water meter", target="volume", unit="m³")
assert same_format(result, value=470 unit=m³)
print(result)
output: value=71.926 unit=m³
